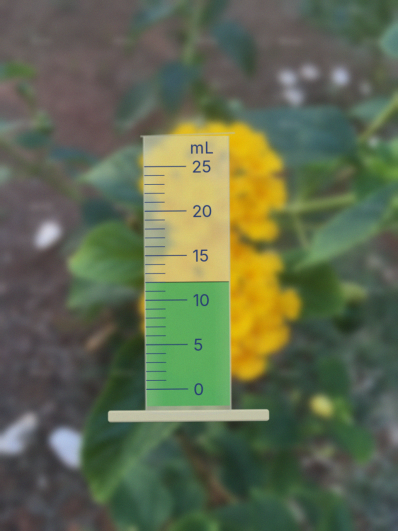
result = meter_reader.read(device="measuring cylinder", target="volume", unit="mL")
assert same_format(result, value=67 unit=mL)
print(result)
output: value=12 unit=mL
